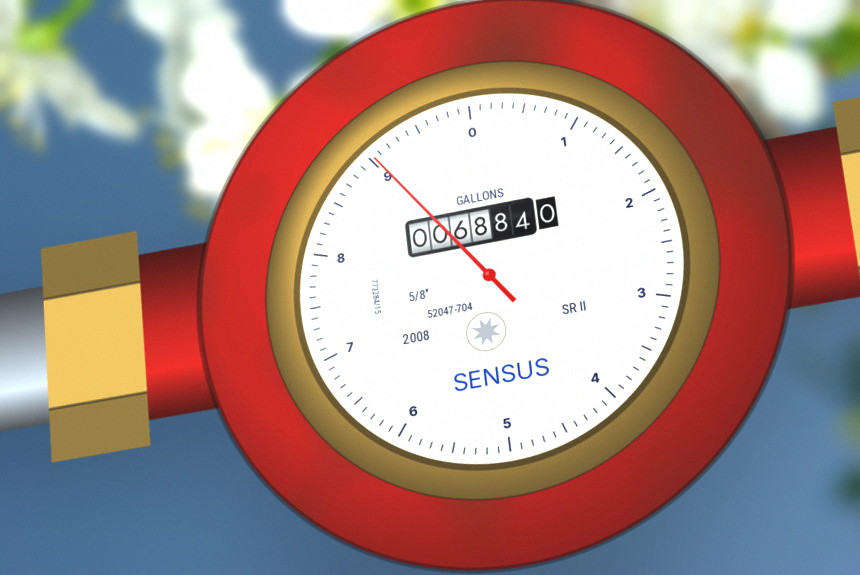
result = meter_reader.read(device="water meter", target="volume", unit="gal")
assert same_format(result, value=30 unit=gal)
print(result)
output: value=68839.0 unit=gal
